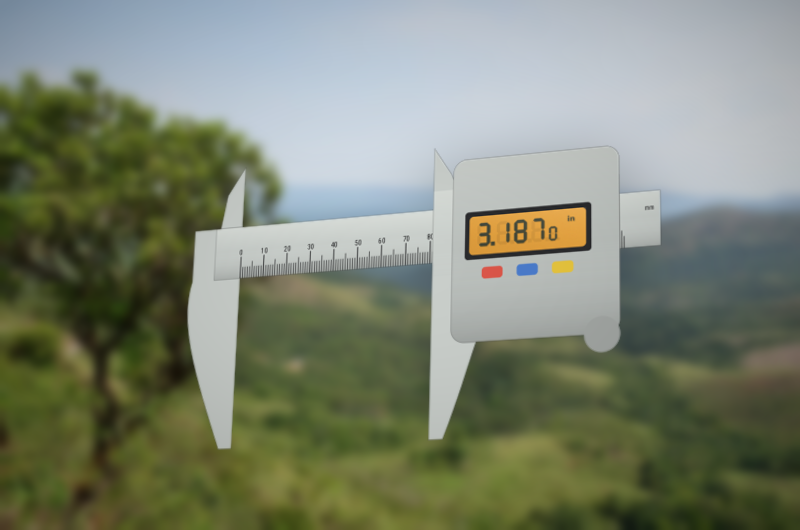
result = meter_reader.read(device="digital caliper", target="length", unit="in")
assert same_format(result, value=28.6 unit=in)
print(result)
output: value=3.1870 unit=in
